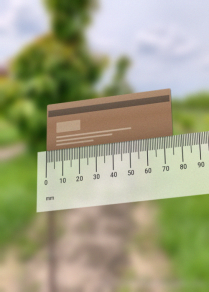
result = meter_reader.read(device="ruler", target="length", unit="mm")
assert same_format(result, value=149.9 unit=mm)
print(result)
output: value=75 unit=mm
